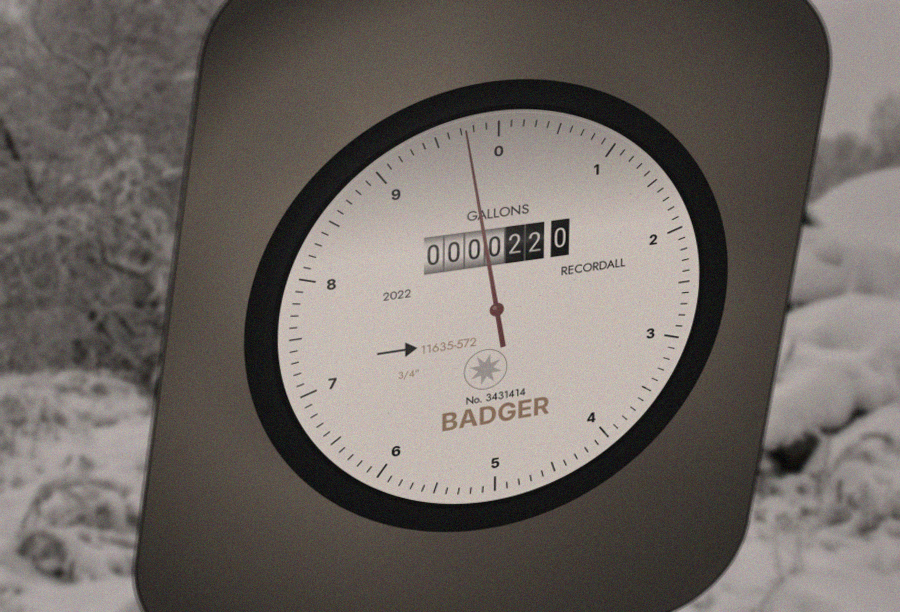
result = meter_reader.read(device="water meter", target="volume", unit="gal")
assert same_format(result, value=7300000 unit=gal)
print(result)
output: value=219.7 unit=gal
